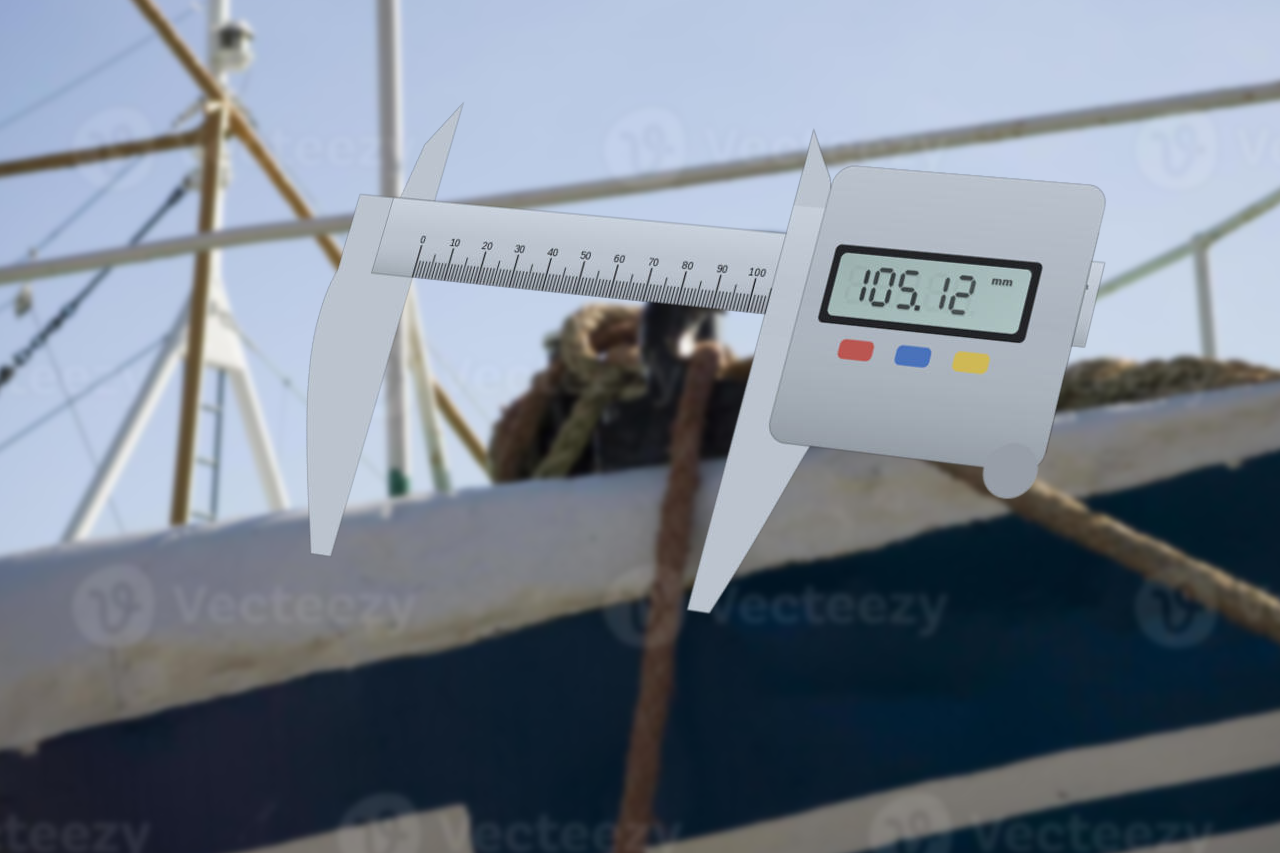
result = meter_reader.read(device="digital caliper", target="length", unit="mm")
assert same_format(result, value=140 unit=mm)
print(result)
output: value=105.12 unit=mm
